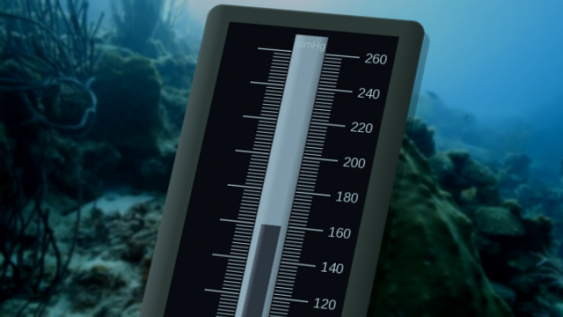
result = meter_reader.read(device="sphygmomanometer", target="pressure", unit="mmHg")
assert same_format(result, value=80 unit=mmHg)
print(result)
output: value=160 unit=mmHg
